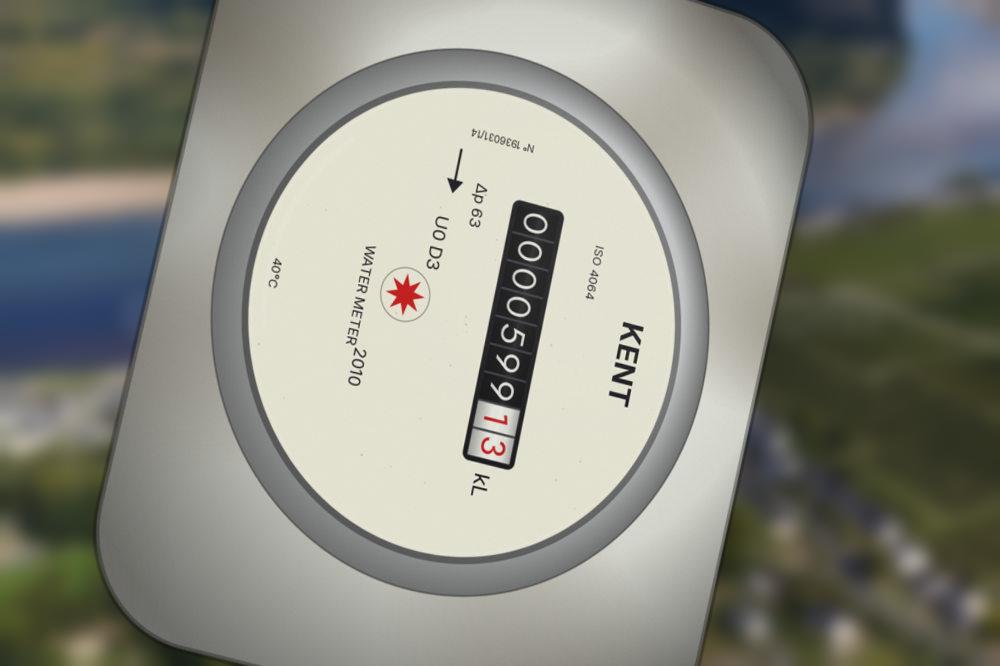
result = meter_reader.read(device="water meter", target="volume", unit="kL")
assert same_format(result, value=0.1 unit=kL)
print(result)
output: value=599.13 unit=kL
